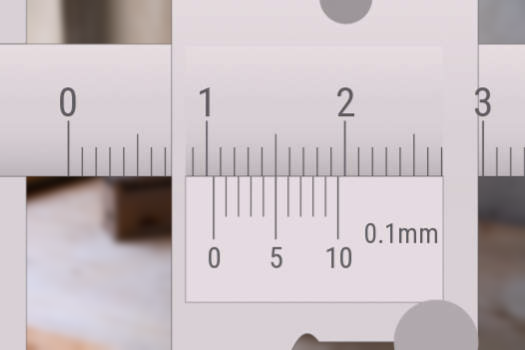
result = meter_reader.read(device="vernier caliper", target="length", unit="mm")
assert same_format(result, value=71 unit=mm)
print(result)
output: value=10.5 unit=mm
